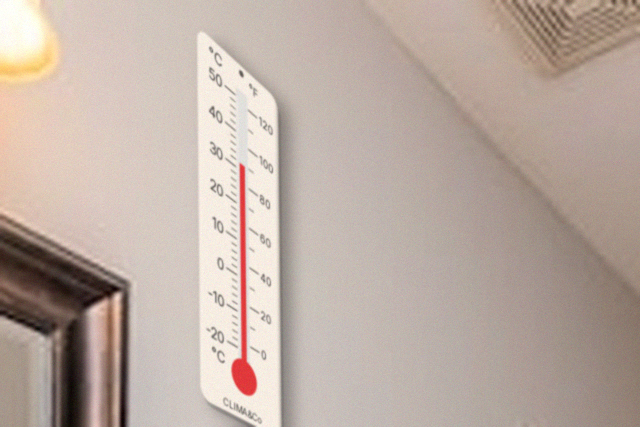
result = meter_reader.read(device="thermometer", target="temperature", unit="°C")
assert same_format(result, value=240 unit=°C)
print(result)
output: value=32 unit=°C
